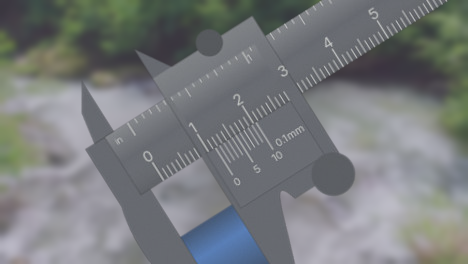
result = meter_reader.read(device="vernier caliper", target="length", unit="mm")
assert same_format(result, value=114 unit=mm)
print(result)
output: value=11.5 unit=mm
